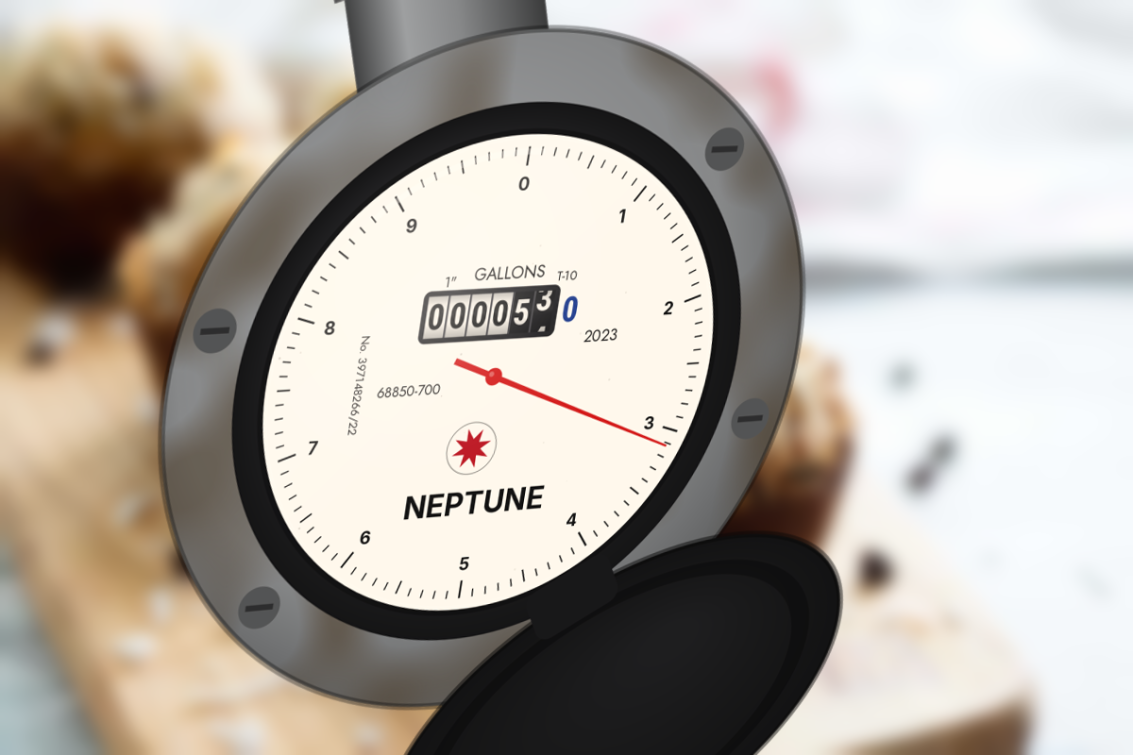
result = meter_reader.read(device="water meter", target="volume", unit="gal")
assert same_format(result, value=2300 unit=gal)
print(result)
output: value=533.1 unit=gal
